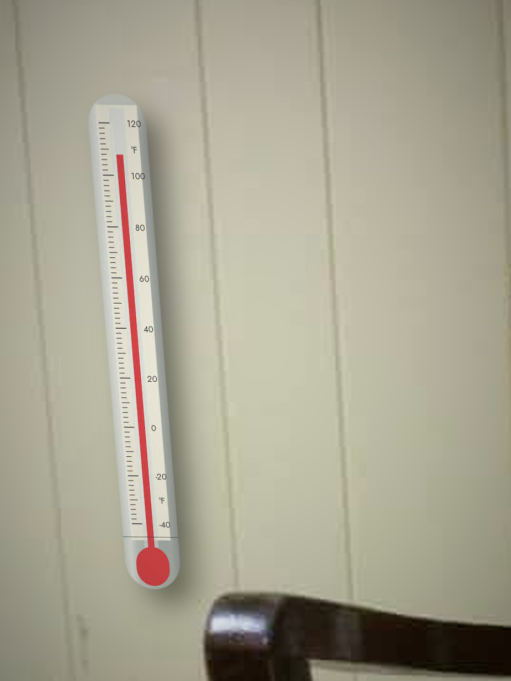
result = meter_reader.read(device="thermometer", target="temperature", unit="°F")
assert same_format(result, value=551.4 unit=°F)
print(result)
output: value=108 unit=°F
